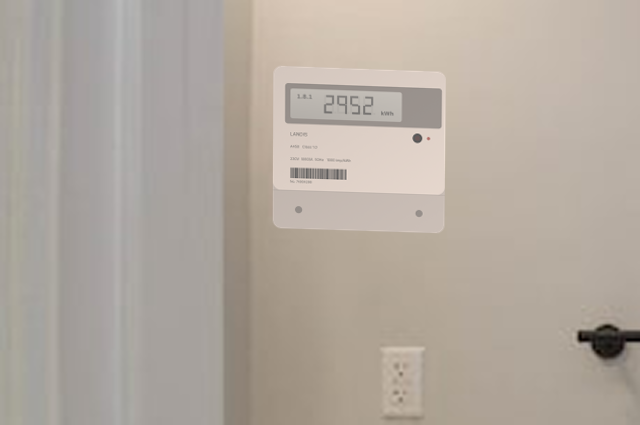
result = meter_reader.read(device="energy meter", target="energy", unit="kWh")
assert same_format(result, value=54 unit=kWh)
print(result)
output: value=2952 unit=kWh
